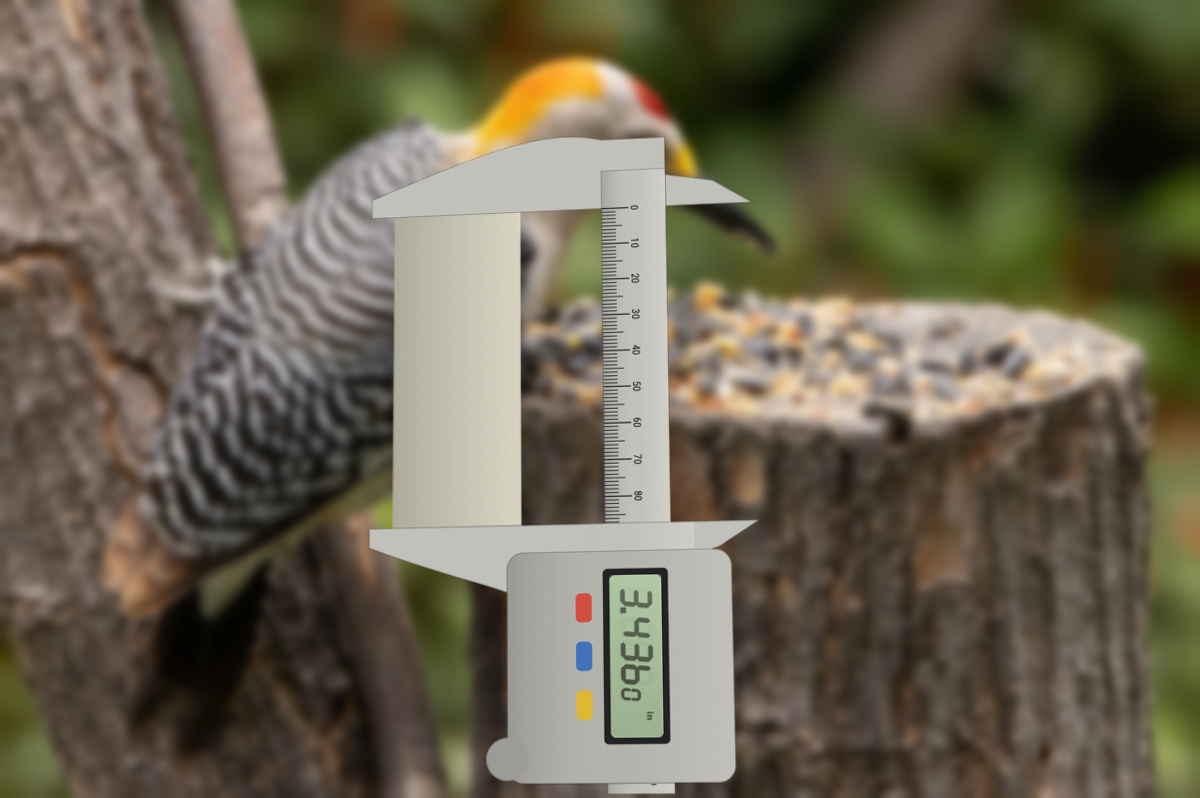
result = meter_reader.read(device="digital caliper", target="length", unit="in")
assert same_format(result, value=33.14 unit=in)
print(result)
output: value=3.4360 unit=in
